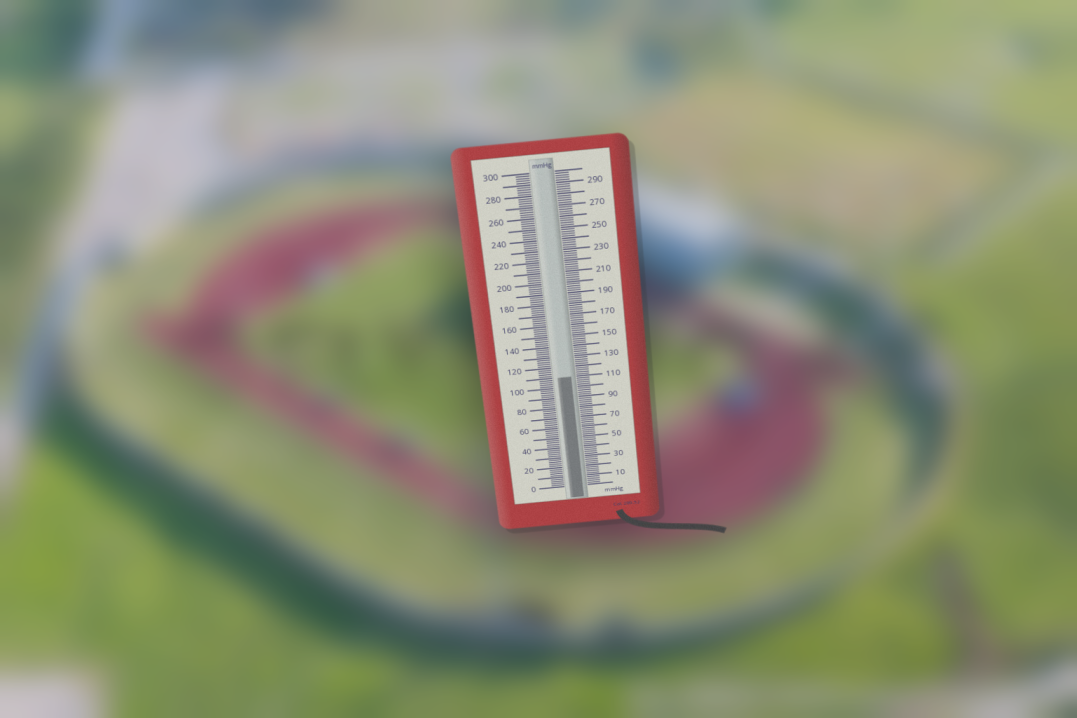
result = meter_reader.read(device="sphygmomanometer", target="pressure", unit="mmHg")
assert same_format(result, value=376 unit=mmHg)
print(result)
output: value=110 unit=mmHg
